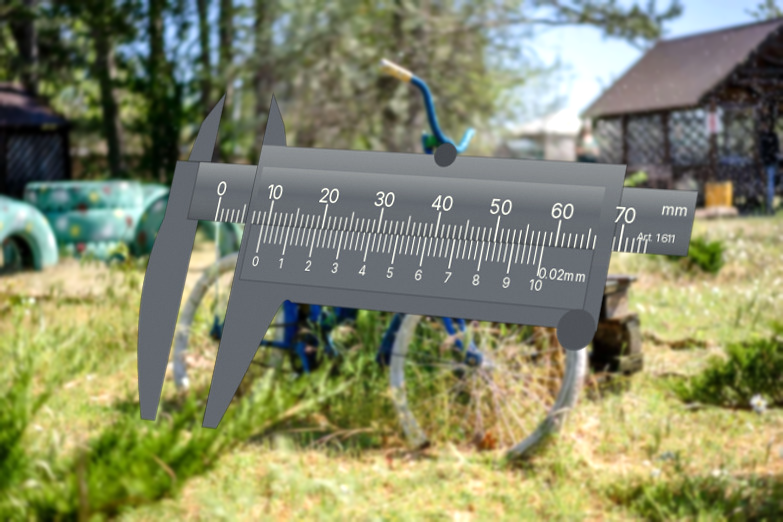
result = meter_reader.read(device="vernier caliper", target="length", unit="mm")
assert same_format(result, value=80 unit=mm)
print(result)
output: value=9.0 unit=mm
